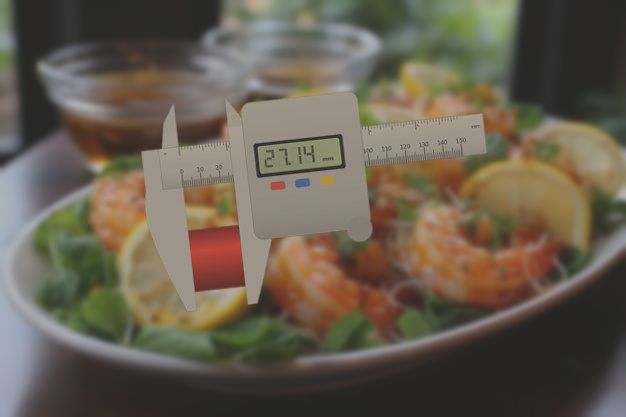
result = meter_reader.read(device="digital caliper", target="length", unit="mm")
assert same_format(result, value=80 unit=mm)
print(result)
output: value=27.14 unit=mm
